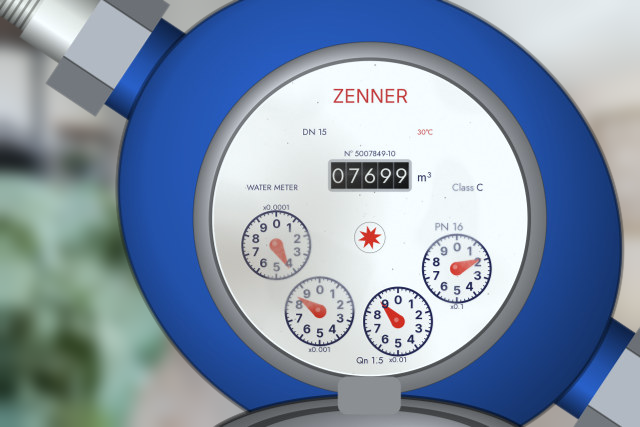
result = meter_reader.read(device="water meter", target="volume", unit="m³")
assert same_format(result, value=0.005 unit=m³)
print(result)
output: value=7699.1884 unit=m³
